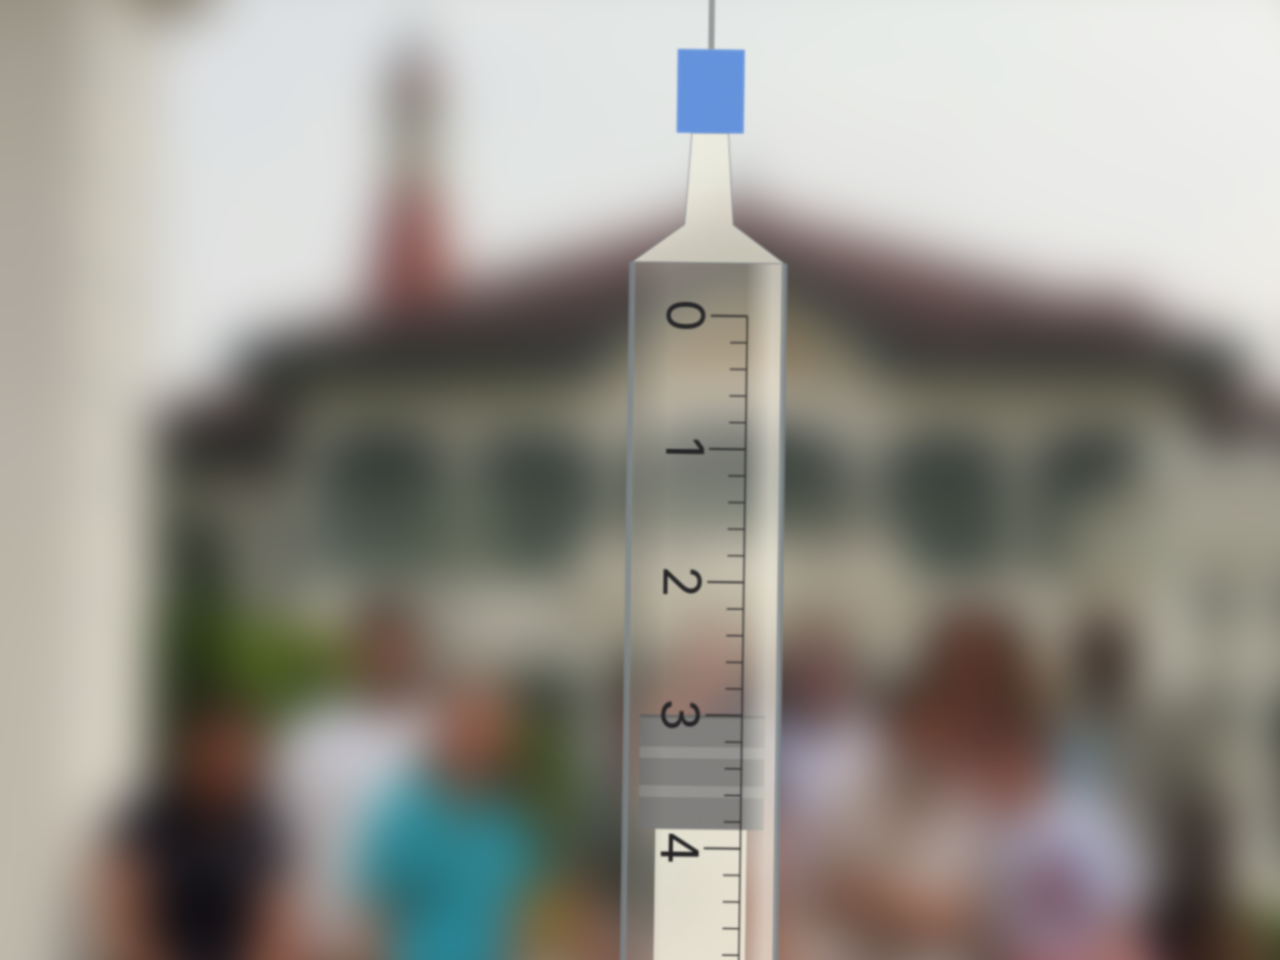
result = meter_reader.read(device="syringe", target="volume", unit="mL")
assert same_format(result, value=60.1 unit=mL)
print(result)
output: value=3 unit=mL
